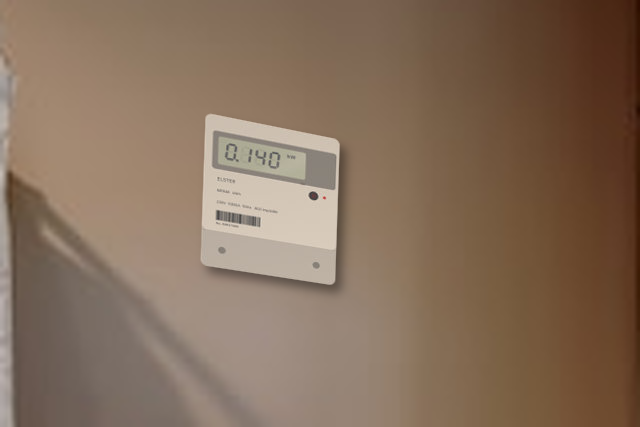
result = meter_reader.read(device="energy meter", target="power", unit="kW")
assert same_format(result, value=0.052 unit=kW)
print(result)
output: value=0.140 unit=kW
